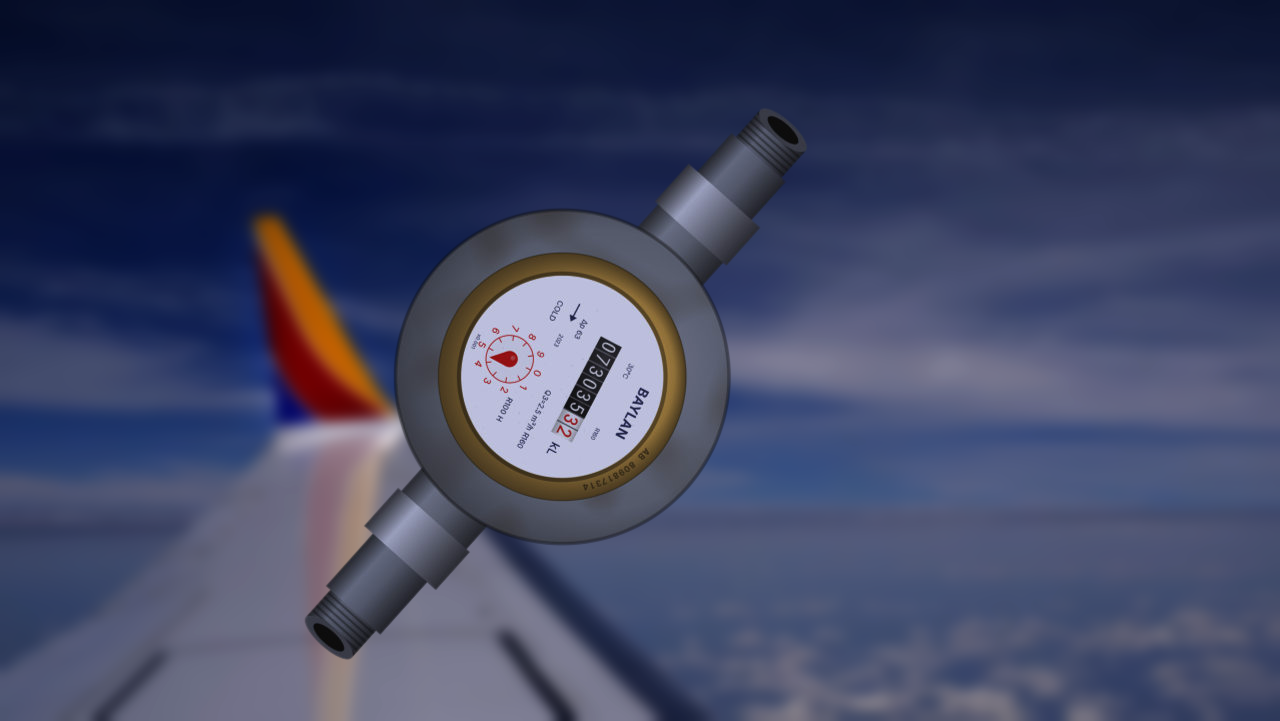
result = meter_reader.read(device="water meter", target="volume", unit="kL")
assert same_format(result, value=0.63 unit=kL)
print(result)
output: value=73035.324 unit=kL
